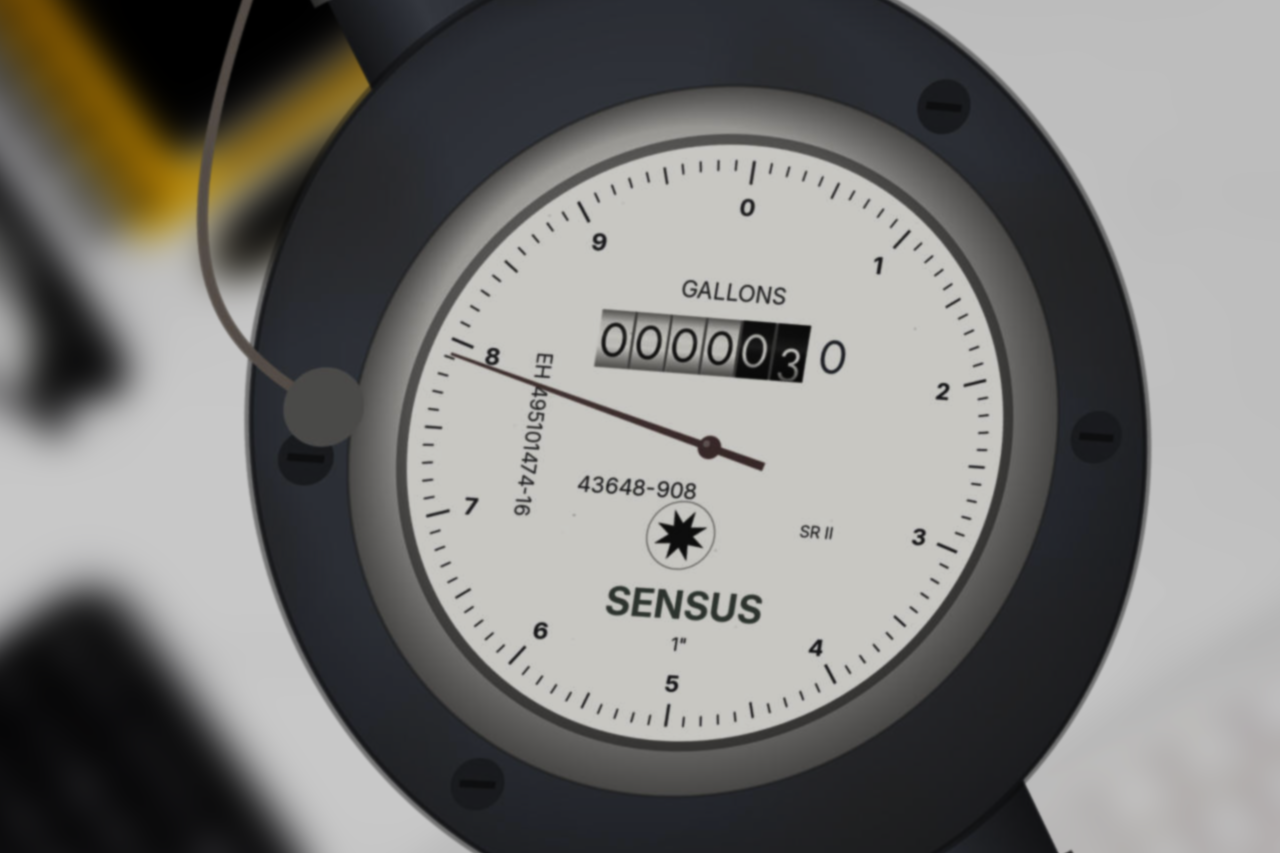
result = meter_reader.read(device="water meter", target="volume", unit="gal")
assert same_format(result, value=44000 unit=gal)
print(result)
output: value=27.9 unit=gal
